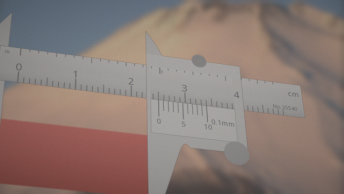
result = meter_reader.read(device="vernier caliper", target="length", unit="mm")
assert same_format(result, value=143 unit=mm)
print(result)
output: value=25.0 unit=mm
